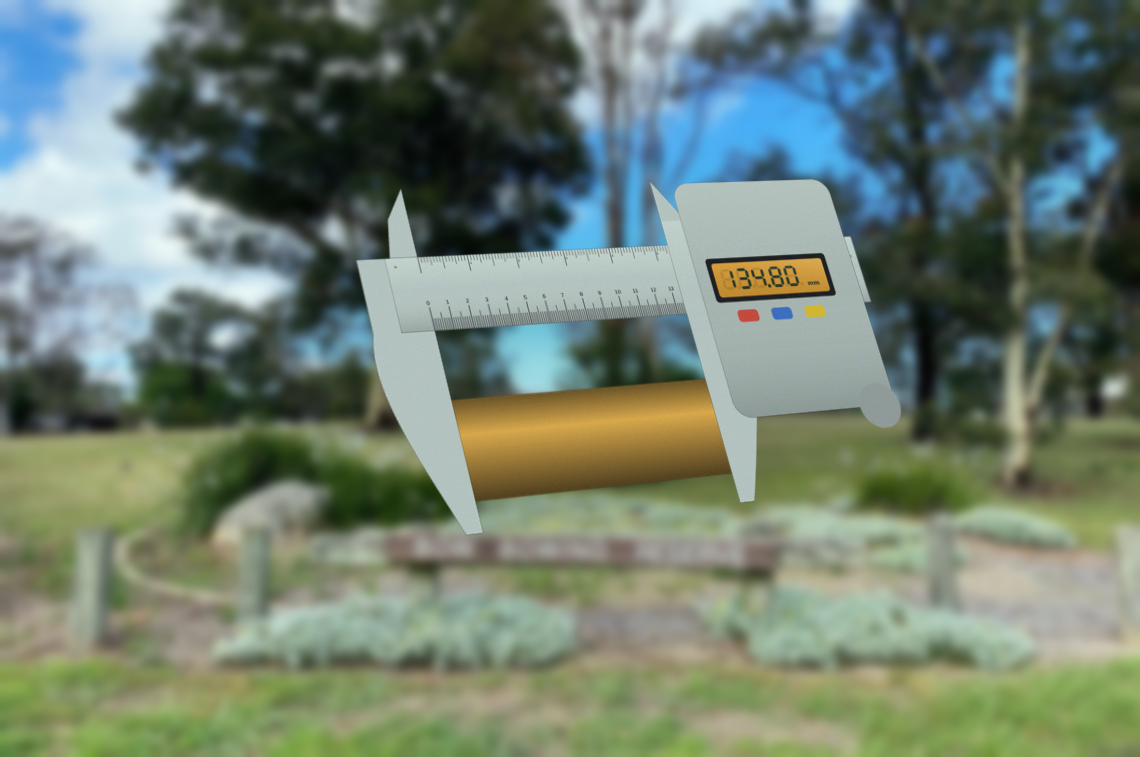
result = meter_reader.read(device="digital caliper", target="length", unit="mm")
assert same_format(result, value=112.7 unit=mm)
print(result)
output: value=134.80 unit=mm
